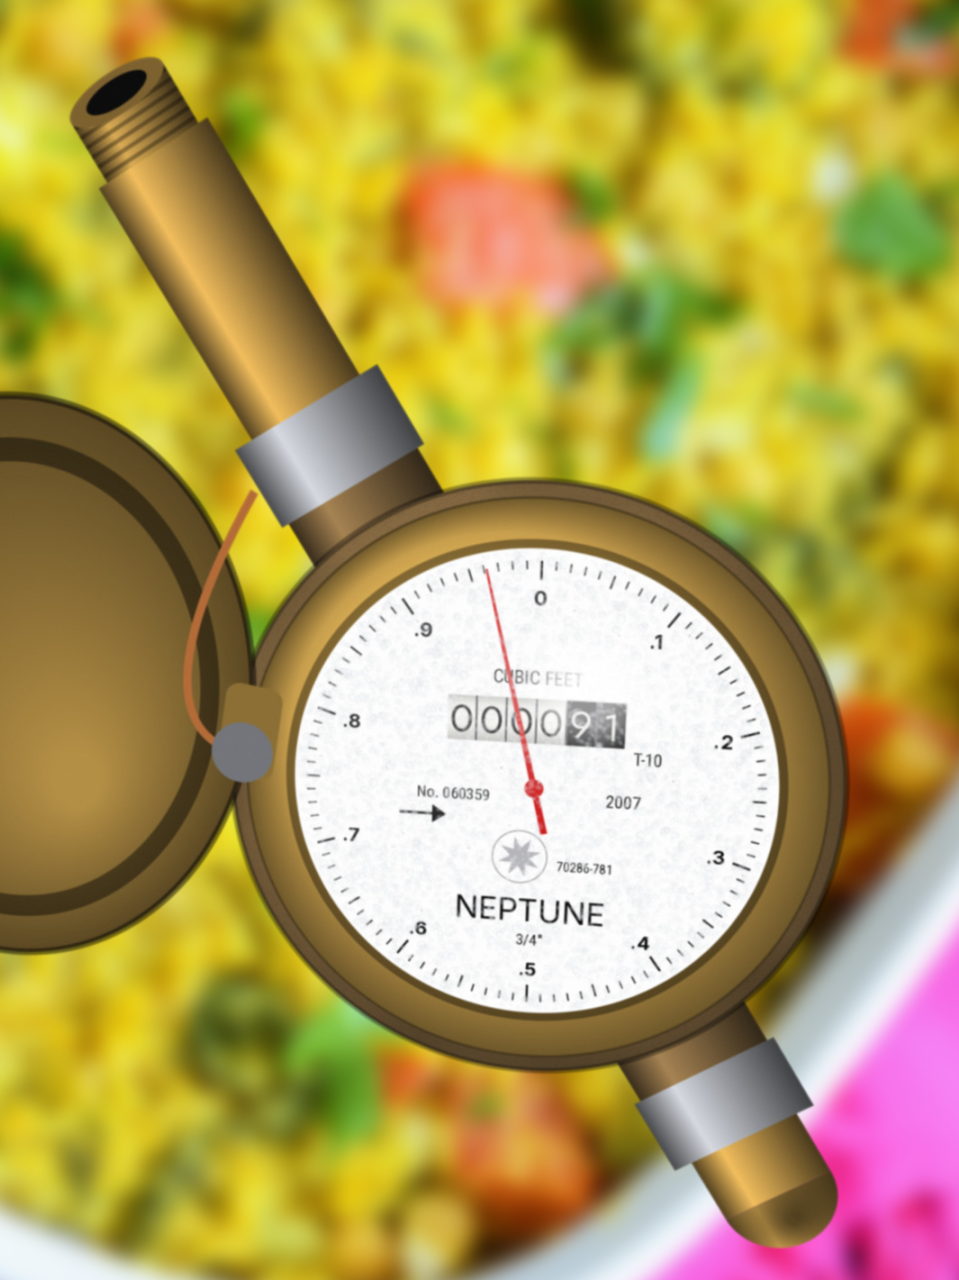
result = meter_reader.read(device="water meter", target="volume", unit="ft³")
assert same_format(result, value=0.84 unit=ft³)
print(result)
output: value=90.96 unit=ft³
